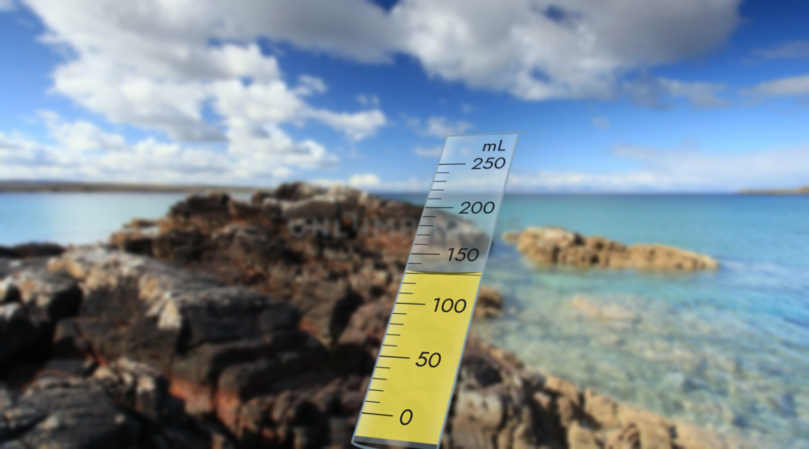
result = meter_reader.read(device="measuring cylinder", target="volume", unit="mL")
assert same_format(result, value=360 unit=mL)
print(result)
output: value=130 unit=mL
